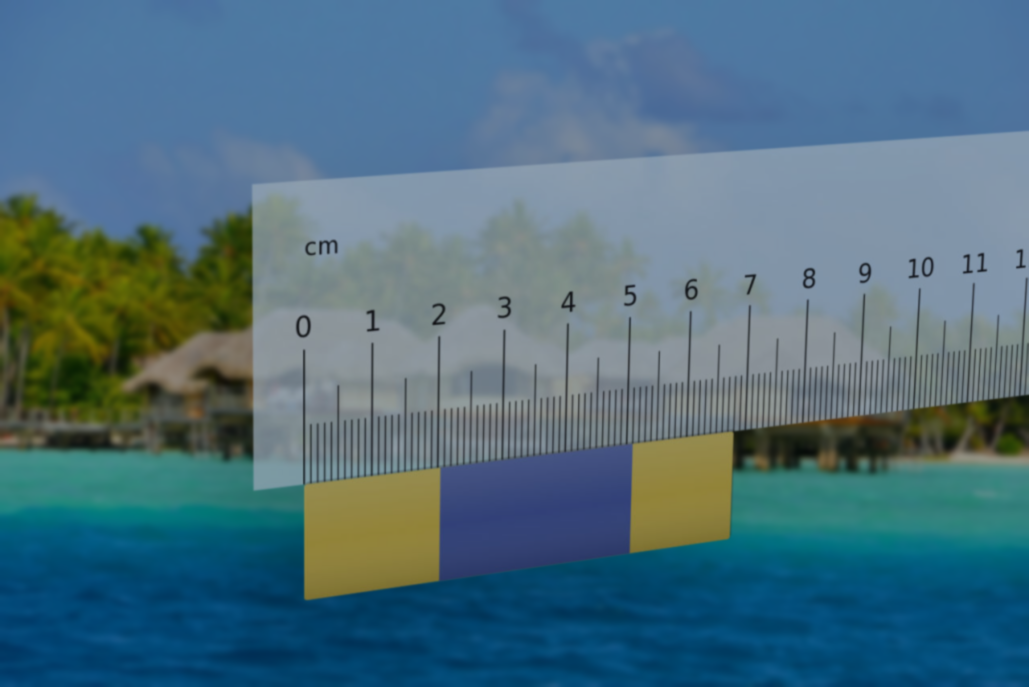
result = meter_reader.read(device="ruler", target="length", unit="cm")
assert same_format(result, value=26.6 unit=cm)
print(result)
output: value=6.8 unit=cm
